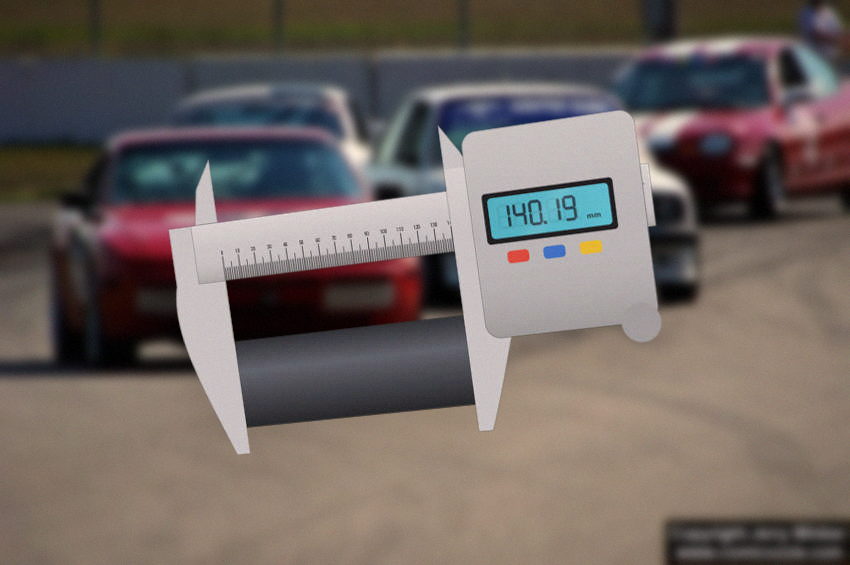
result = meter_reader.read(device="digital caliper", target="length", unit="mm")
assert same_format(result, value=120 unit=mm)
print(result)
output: value=140.19 unit=mm
